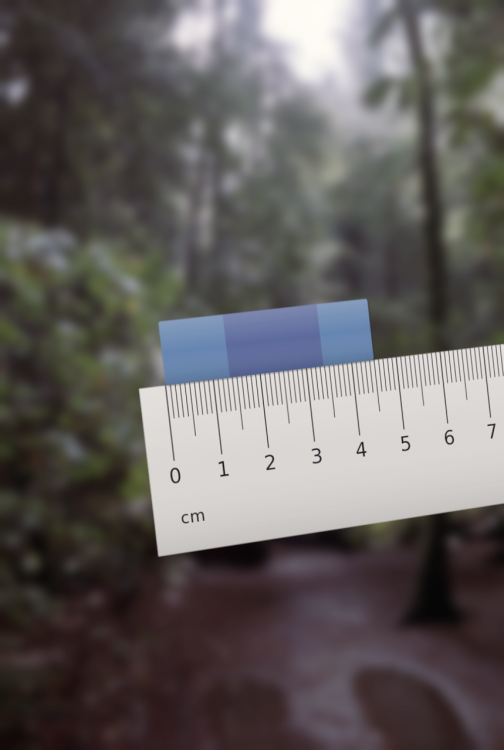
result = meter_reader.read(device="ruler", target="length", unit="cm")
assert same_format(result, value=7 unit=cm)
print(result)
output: value=4.5 unit=cm
